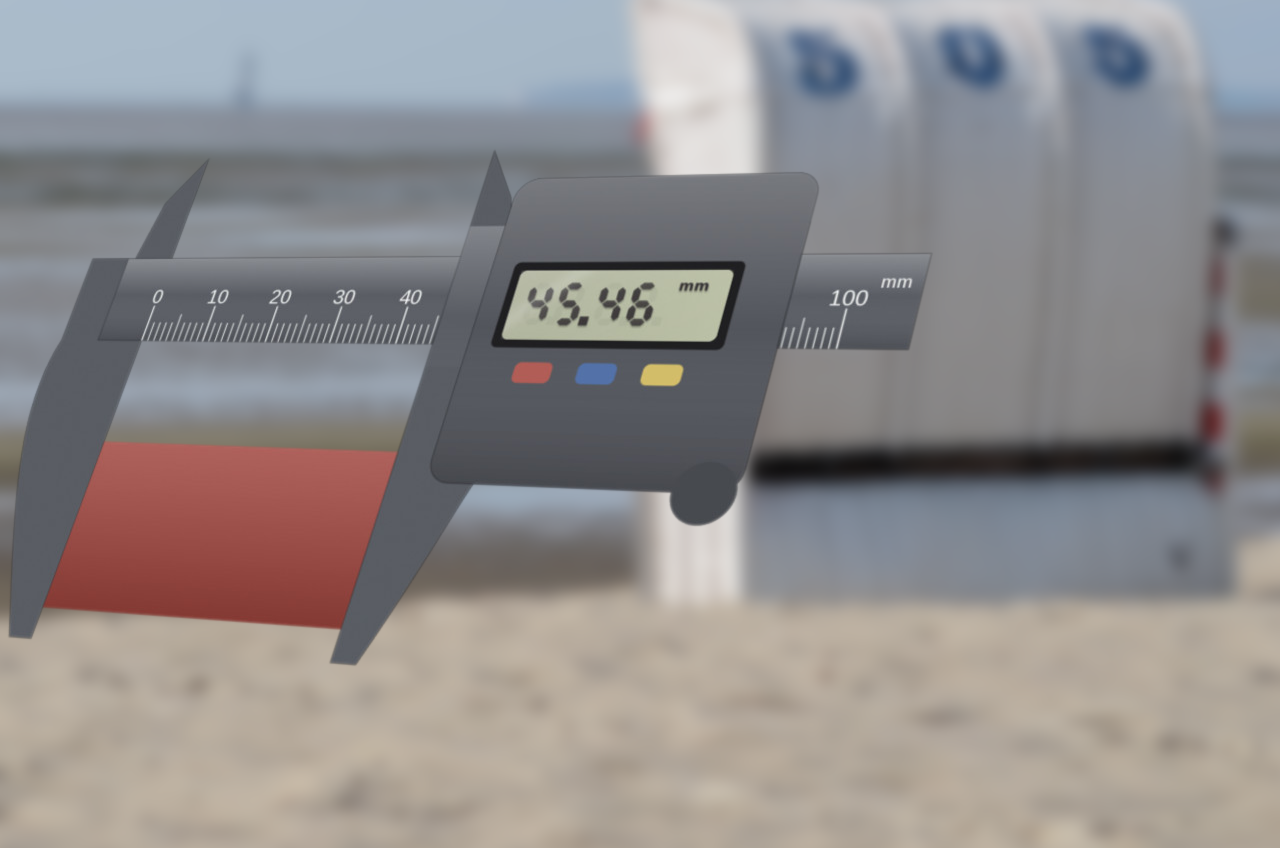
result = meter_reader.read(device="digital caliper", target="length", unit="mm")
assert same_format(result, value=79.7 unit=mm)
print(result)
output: value=45.46 unit=mm
